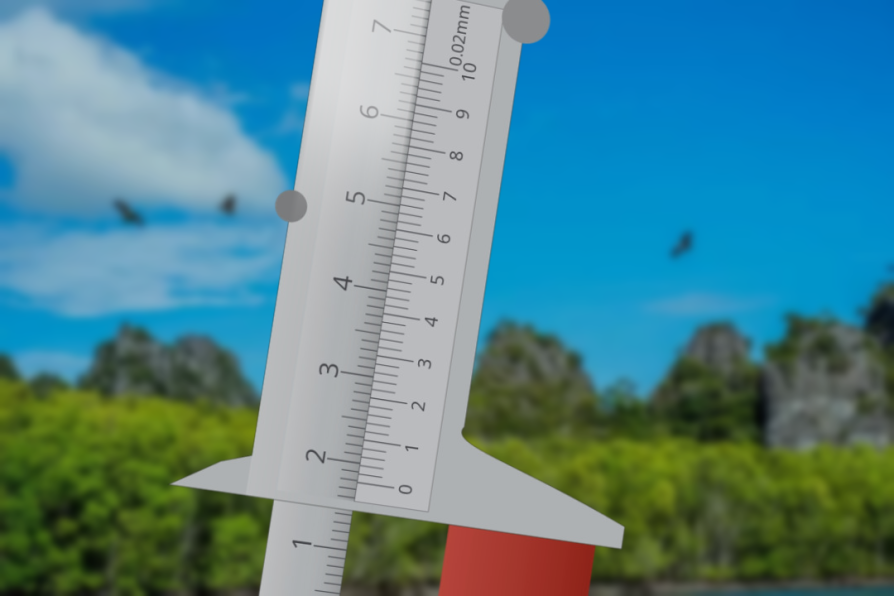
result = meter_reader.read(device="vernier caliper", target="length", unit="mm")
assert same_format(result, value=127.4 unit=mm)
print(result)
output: value=17.8 unit=mm
